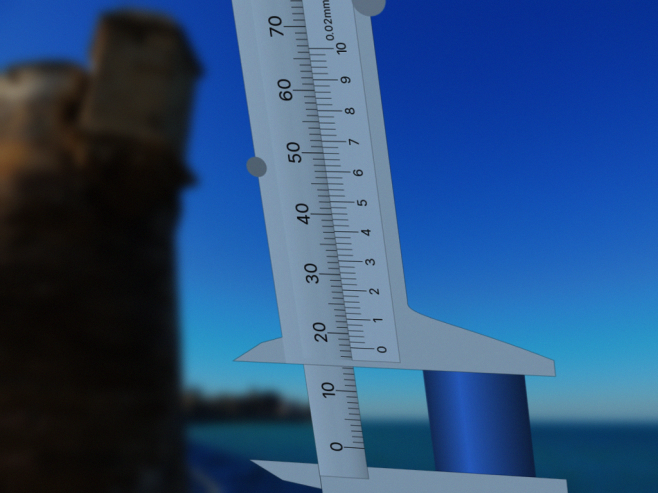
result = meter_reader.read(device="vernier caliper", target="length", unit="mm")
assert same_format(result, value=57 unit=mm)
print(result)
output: value=17.6 unit=mm
